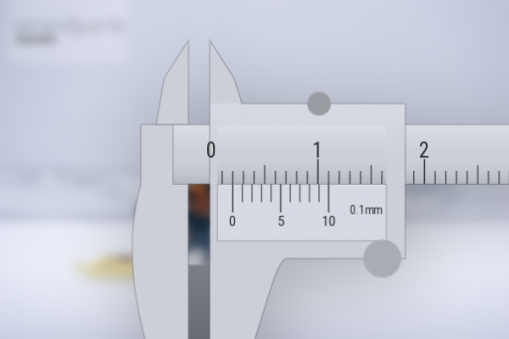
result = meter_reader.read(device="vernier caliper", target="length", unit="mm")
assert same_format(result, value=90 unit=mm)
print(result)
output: value=2.0 unit=mm
